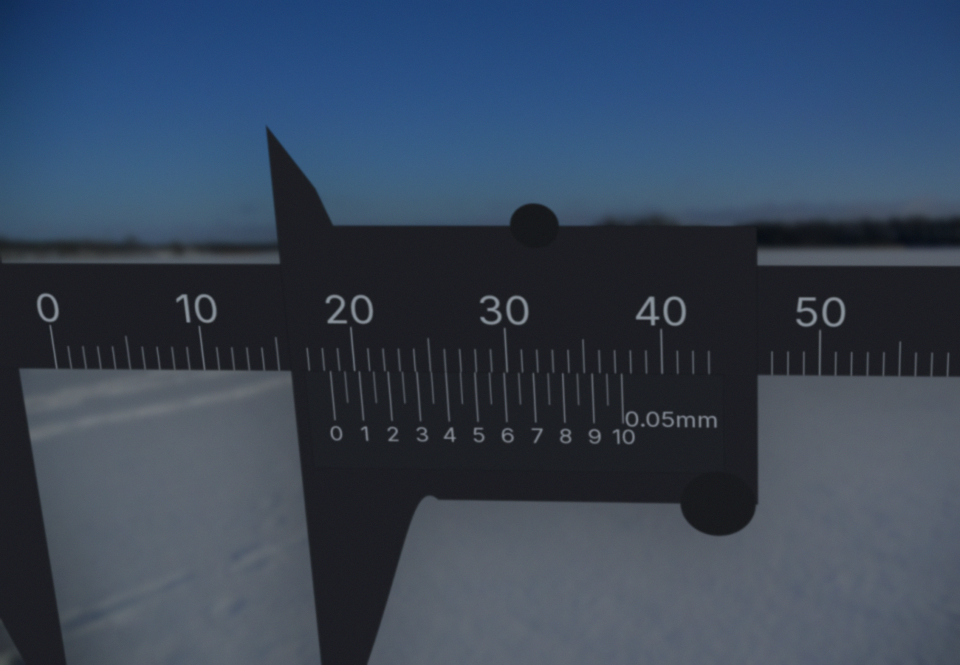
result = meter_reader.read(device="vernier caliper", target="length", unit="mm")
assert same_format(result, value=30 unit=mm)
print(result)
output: value=18.4 unit=mm
